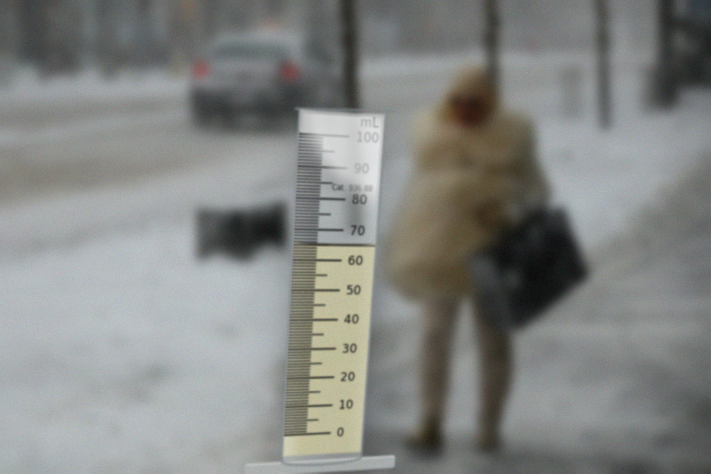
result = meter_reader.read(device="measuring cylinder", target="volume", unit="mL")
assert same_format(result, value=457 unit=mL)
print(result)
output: value=65 unit=mL
